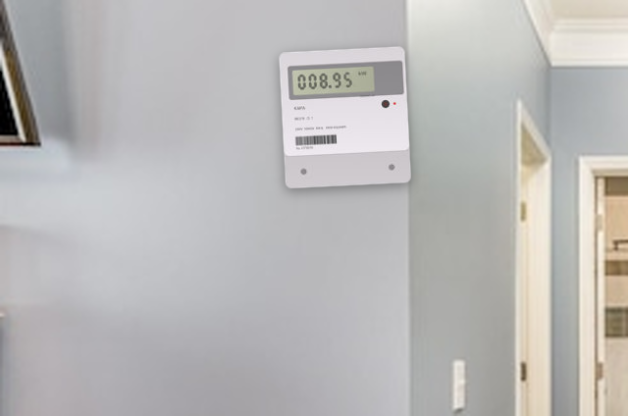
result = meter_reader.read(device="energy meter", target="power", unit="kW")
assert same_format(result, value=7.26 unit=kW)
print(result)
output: value=8.95 unit=kW
